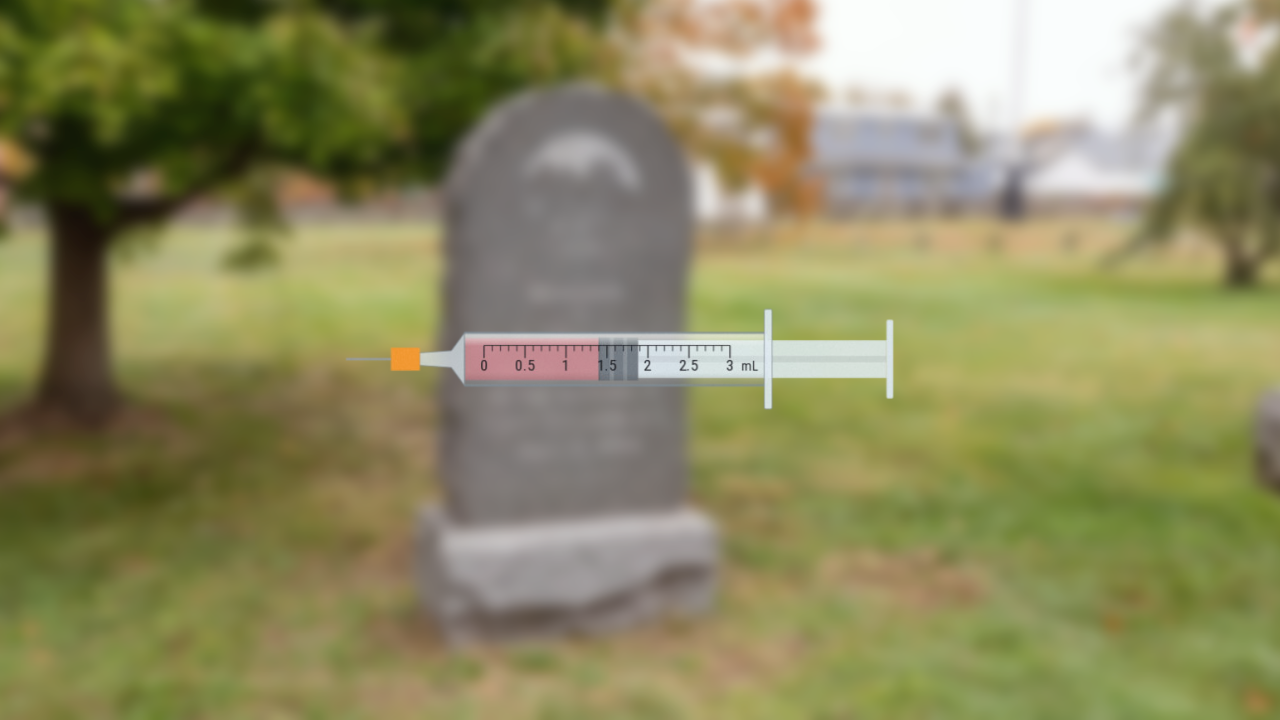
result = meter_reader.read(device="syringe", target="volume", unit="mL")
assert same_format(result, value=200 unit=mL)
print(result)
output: value=1.4 unit=mL
